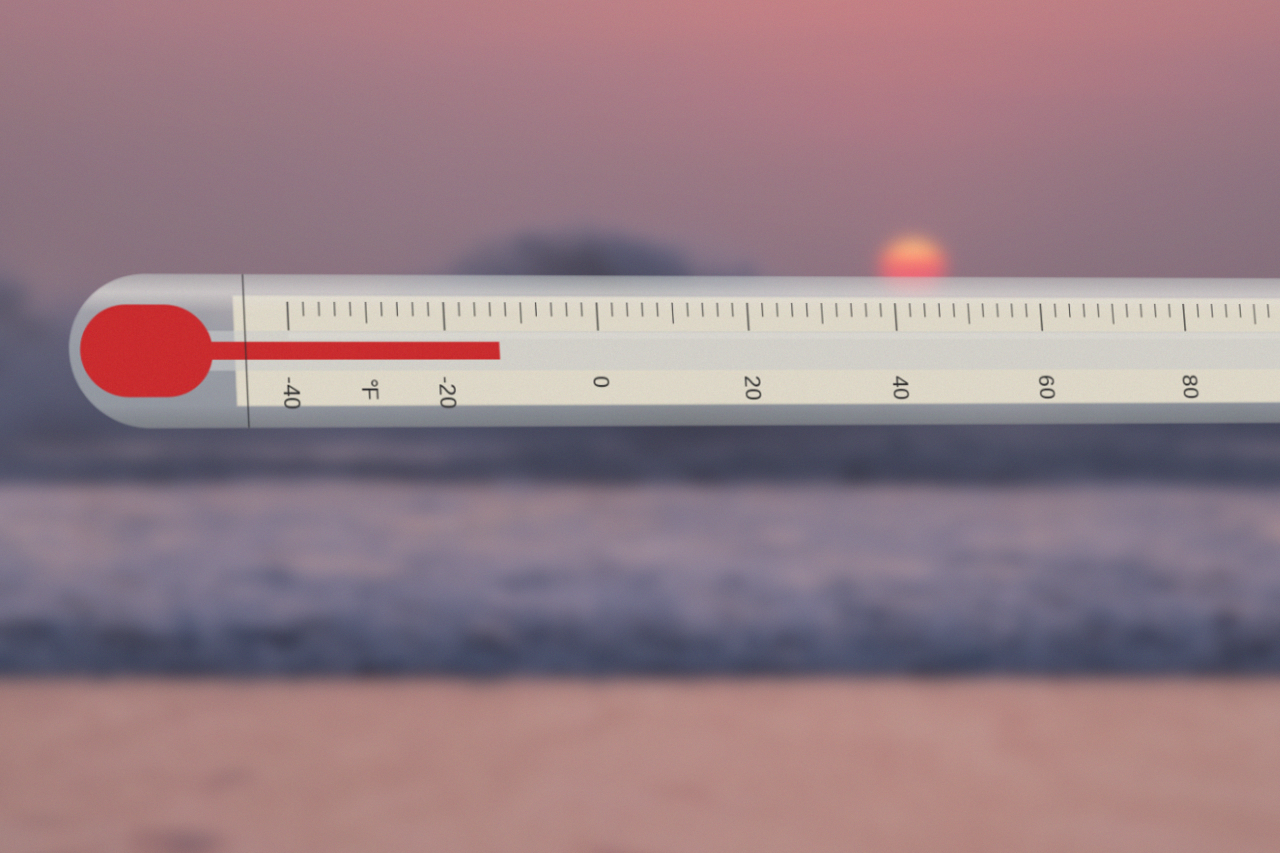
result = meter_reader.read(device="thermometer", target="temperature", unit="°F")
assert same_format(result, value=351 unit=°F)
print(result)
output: value=-13 unit=°F
